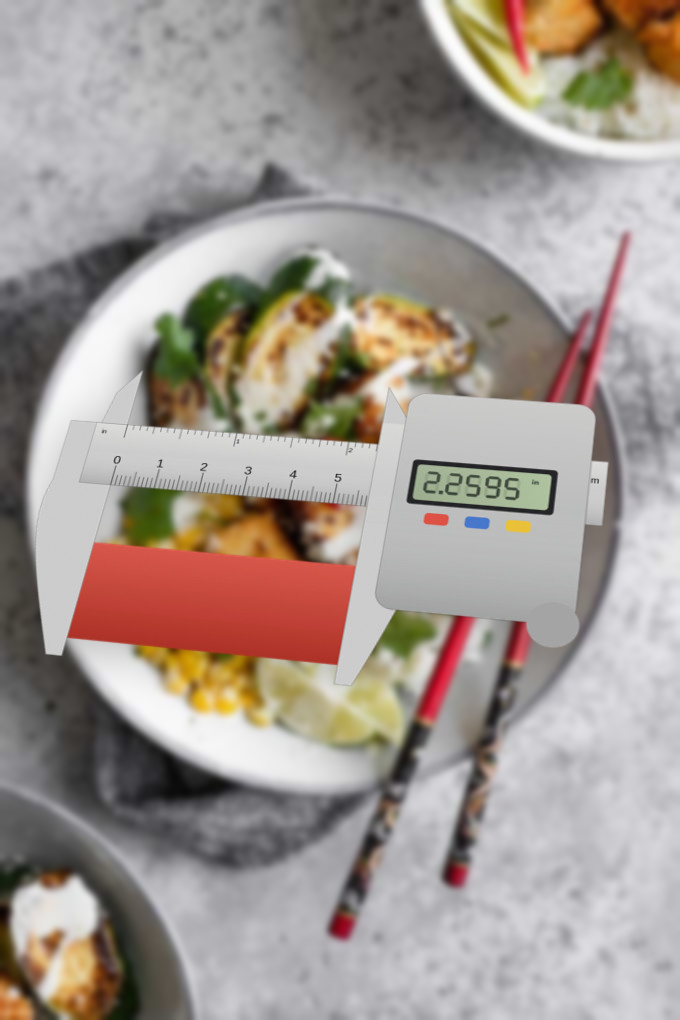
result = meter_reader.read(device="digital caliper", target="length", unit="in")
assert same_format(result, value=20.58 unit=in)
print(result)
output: value=2.2595 unit=in
